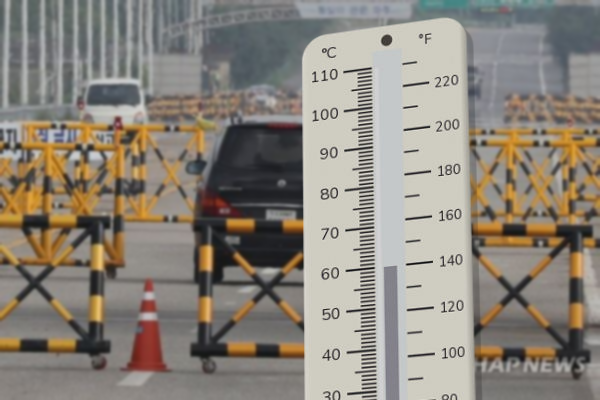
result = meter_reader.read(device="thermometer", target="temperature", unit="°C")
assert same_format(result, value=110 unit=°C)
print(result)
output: value=60 unit=°C
